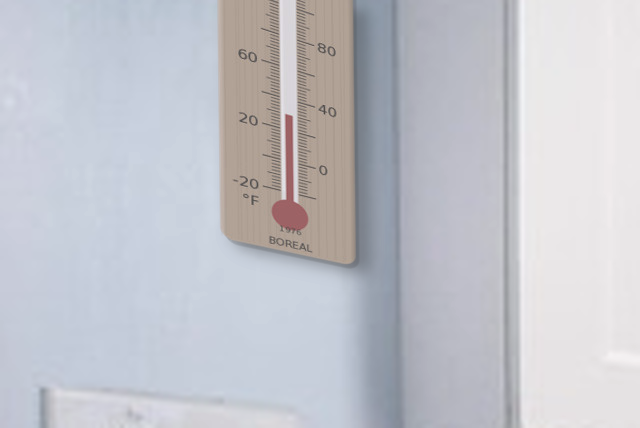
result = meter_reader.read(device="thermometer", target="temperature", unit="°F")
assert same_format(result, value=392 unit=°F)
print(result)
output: value=30 unit=°F
